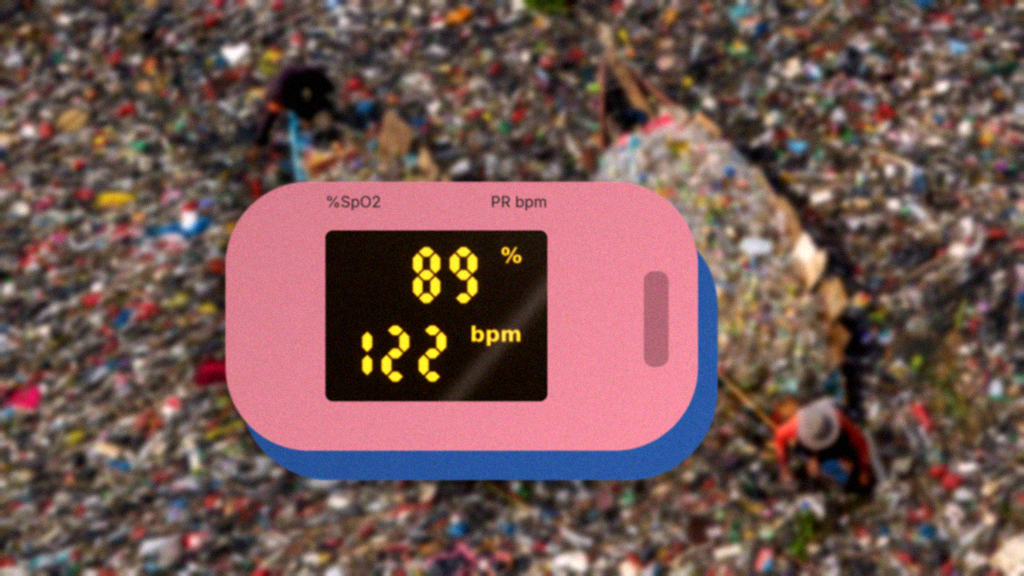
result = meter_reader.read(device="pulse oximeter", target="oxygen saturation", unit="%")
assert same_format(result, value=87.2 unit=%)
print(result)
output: value=89 unit=%
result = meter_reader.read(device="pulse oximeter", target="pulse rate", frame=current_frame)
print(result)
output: value=122 unit=bpm
